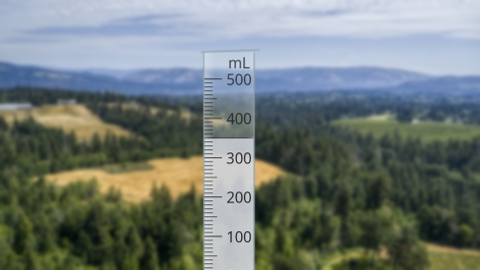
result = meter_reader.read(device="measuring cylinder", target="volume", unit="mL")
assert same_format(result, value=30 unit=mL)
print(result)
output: value=350 unit=mL
